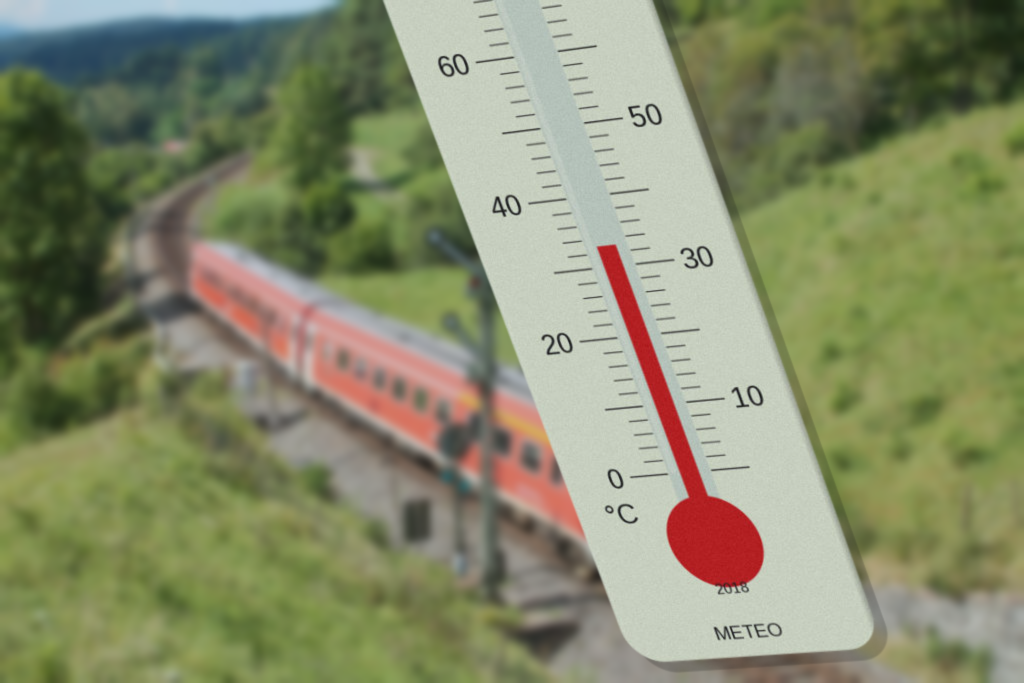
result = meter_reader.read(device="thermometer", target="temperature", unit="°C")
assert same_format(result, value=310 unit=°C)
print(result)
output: value=33 unit=°C
